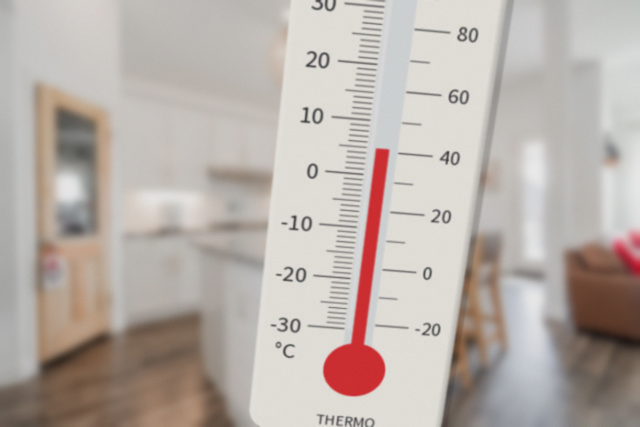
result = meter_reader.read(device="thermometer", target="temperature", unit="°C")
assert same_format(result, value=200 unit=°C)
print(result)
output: value=5 unit=°C
